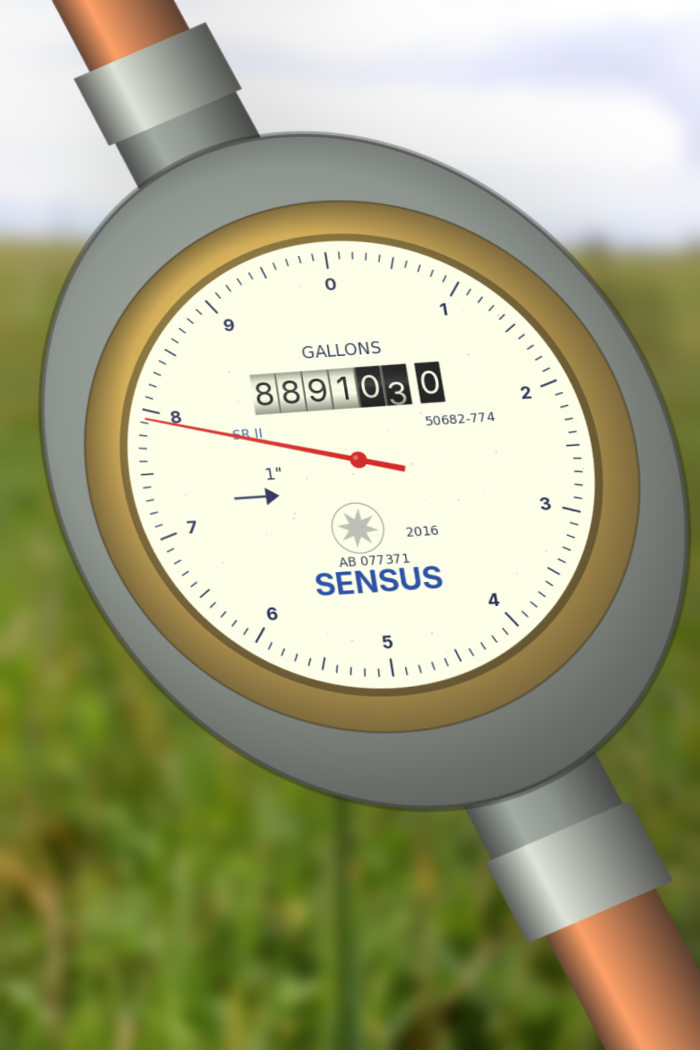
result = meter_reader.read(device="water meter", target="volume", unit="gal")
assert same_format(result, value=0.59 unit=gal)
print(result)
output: value=8891027.9 unit=gal
